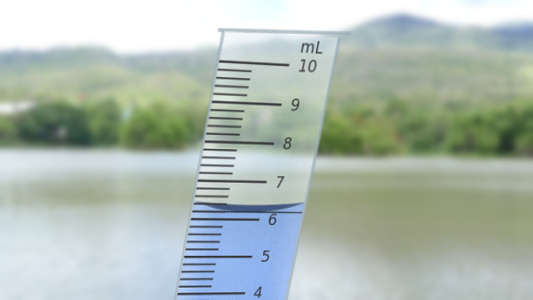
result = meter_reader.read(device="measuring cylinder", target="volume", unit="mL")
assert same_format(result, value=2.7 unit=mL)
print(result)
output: value=6.2 unit=mL
